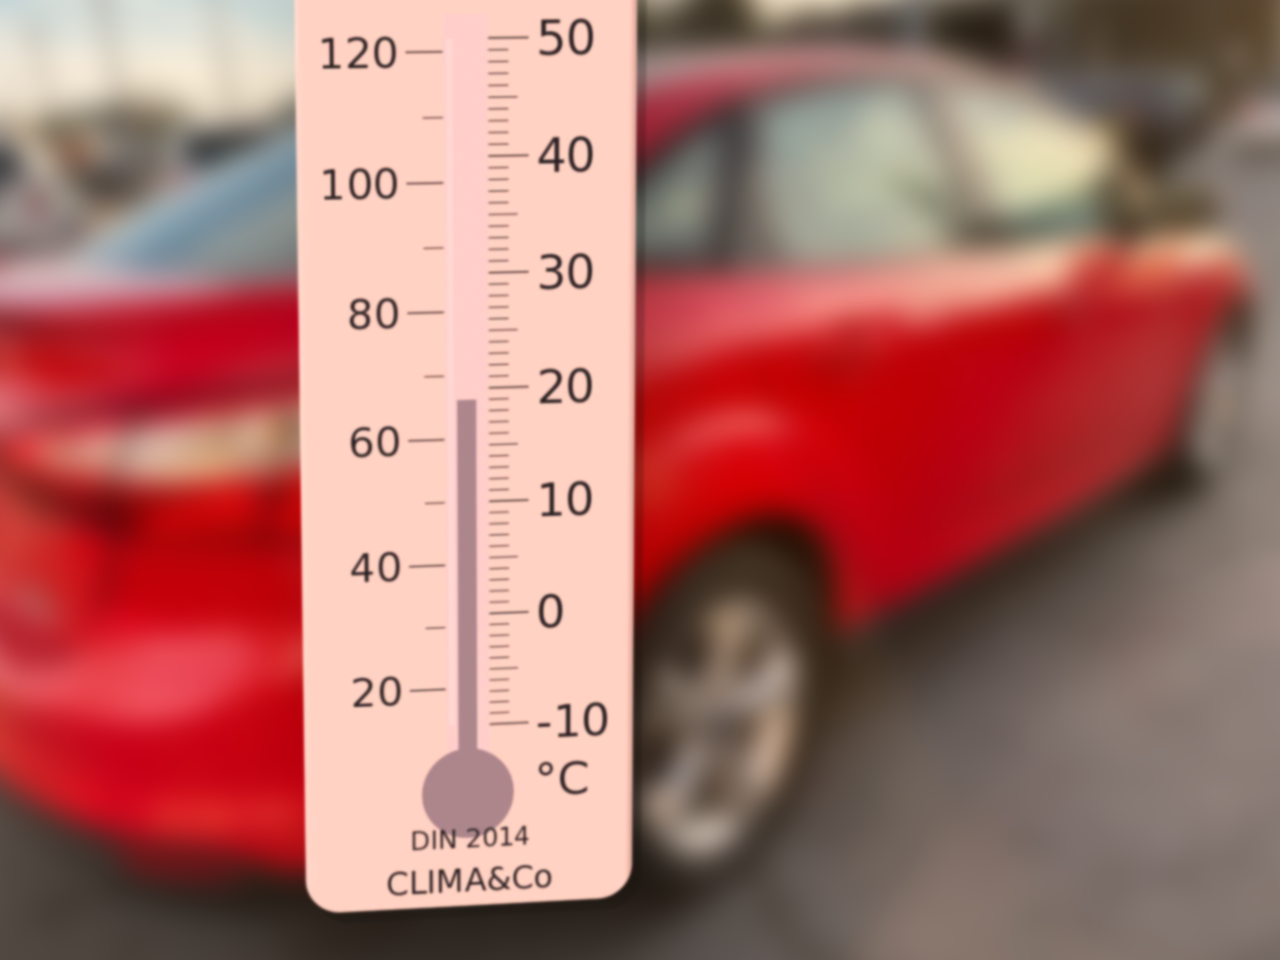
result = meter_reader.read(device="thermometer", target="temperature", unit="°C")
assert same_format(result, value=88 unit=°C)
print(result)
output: value=19 unit=°C
